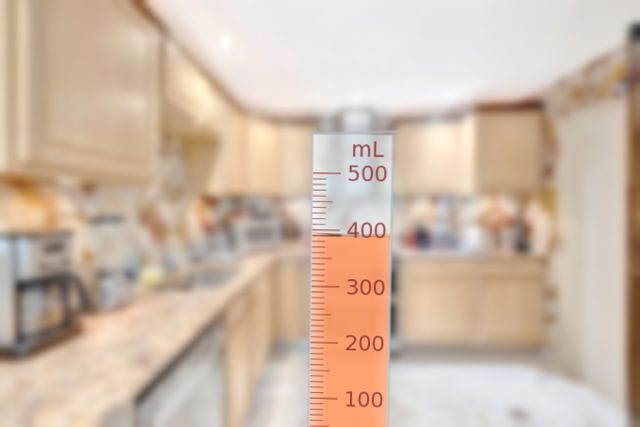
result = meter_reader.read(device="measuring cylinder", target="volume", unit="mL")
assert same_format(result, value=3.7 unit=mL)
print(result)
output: value=390 unit=mL
